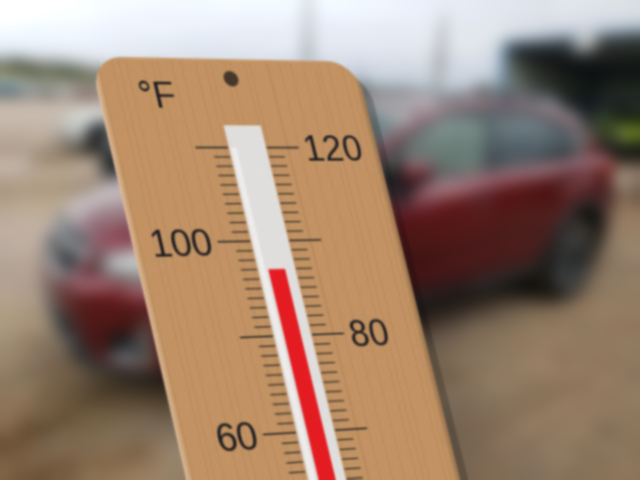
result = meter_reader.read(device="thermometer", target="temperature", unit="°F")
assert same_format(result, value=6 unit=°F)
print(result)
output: value=94 unit=°F
